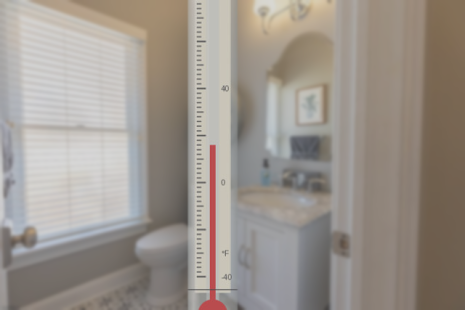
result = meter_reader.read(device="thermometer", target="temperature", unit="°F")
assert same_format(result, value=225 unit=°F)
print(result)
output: value=16 unit=°F
